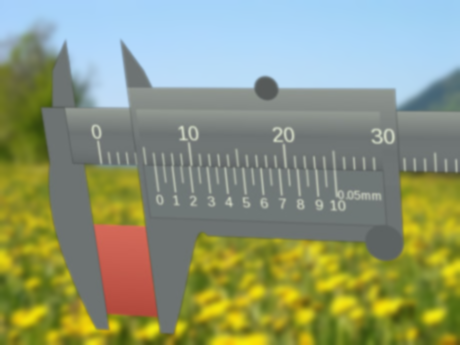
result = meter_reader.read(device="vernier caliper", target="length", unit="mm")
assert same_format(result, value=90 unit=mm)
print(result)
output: value=6.0 unit=mm
